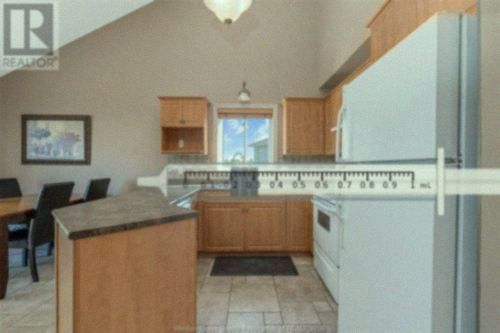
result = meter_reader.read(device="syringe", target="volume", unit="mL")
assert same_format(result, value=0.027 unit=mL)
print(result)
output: value=0.2 unit=mL
